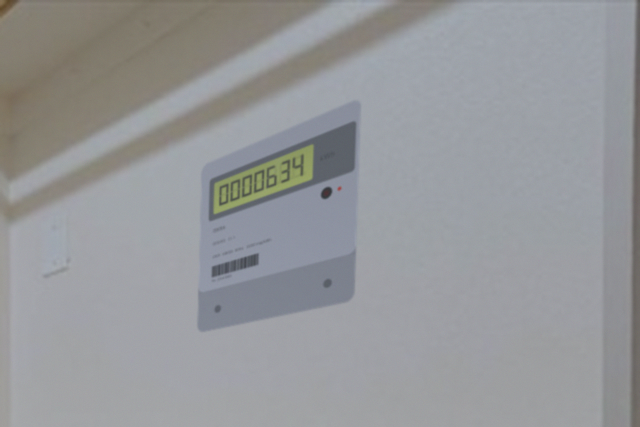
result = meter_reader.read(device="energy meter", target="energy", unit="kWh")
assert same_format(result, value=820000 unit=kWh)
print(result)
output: value=634 unit=kWh
